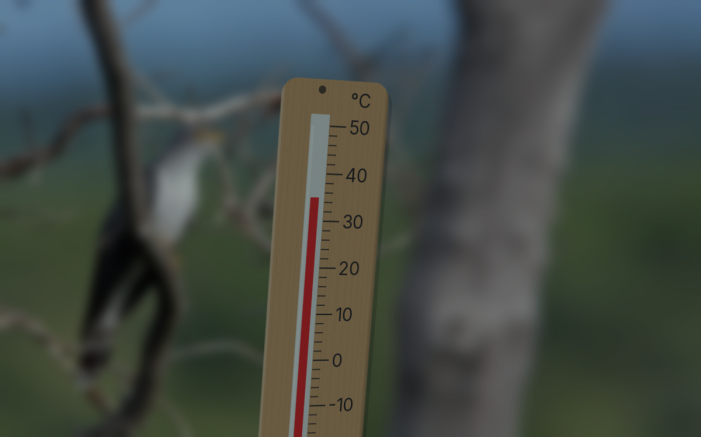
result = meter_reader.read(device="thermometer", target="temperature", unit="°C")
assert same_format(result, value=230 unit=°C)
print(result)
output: value=35 unit=°C
